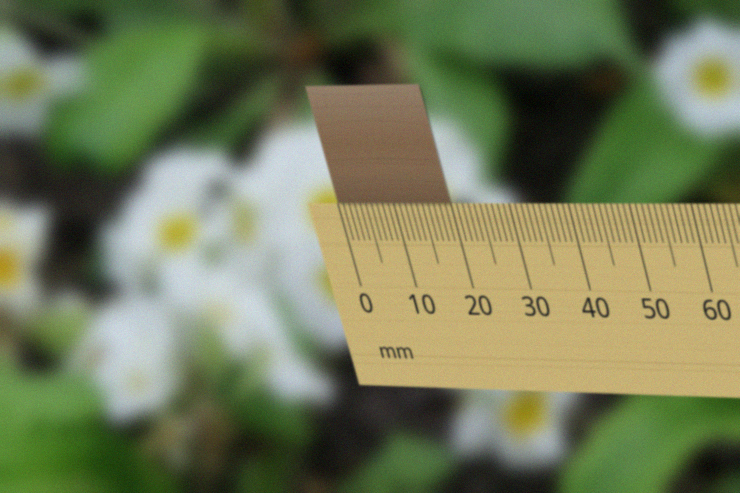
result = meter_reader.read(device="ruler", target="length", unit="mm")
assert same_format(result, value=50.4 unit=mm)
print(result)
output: value=20 unit=mm
